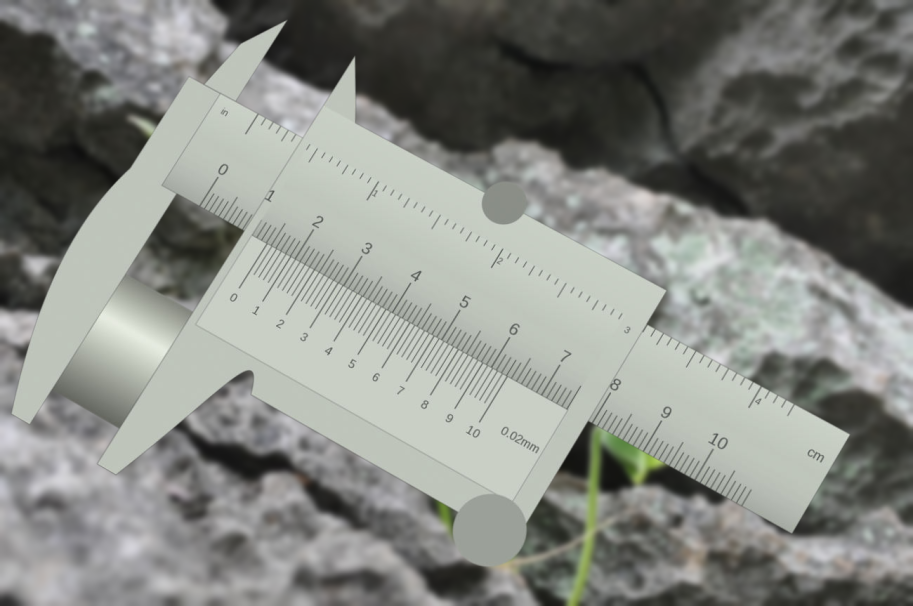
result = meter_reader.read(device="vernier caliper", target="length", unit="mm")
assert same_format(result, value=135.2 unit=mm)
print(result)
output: value=14.2 unit=mm
